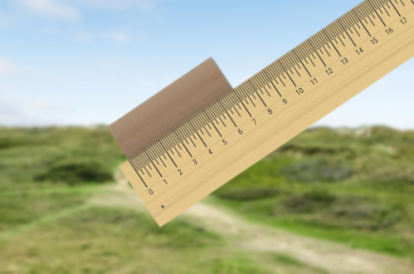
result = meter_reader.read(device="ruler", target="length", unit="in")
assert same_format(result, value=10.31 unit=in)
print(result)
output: value=7 unit=in
